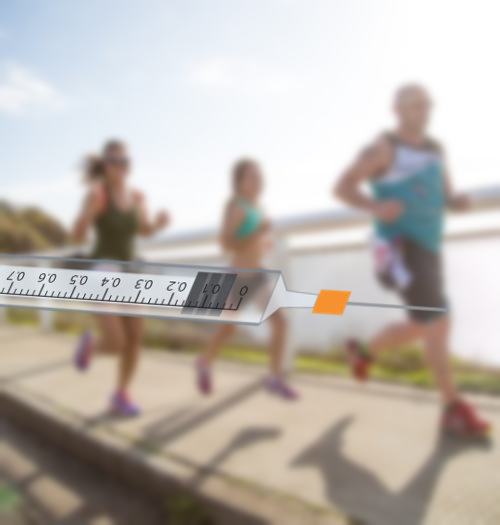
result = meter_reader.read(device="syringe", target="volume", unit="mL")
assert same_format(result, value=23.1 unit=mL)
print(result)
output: value=0.04 unit=mL
